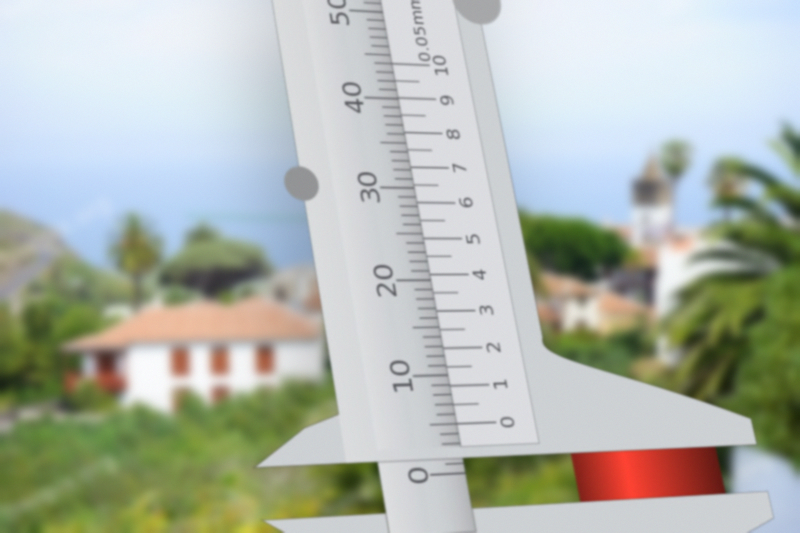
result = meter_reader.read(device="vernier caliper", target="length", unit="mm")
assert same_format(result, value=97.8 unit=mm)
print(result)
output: value=5.0 unit=mm
